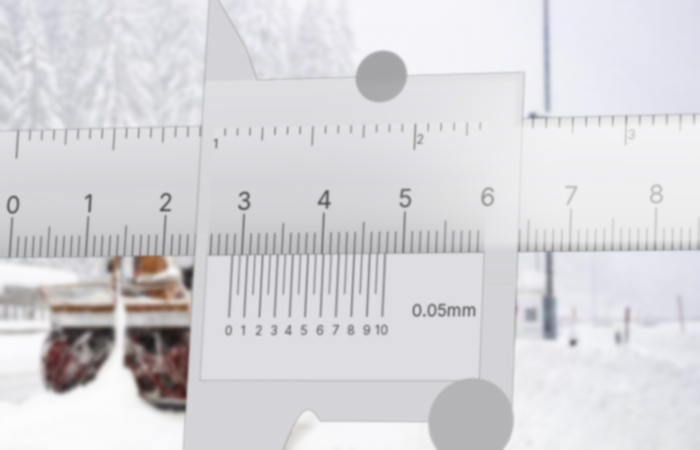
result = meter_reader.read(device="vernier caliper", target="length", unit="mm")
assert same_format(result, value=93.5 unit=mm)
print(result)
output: value=28.8 unit=mm
